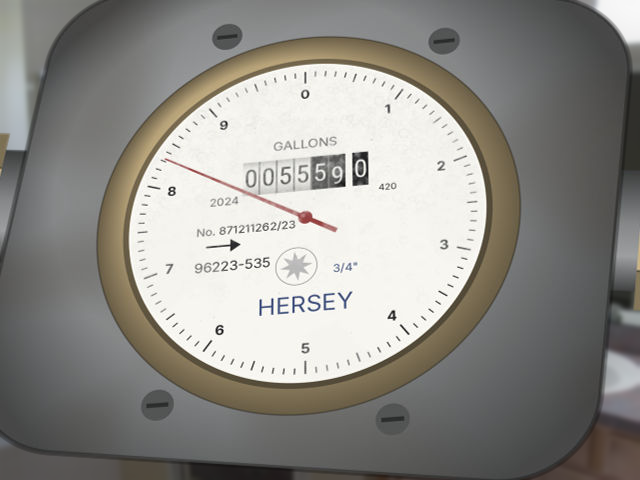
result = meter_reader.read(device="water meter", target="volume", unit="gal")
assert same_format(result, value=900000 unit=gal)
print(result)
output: value=55588.3 unit=gal
